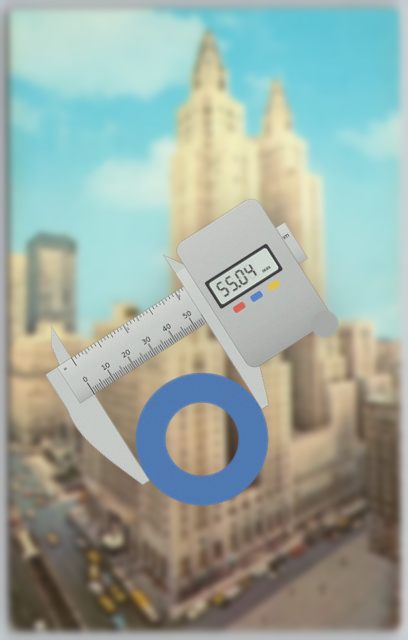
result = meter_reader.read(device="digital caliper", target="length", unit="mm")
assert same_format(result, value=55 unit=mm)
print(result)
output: value=55.04 unit=mm
